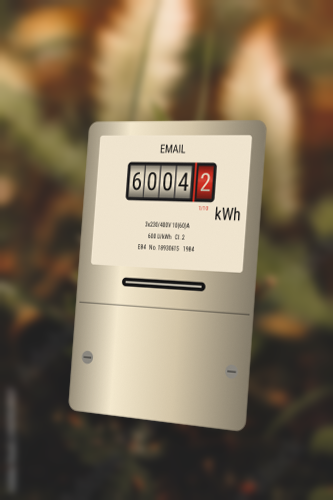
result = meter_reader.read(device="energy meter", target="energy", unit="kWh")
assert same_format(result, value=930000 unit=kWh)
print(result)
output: value=6004.2 unit=kWh
